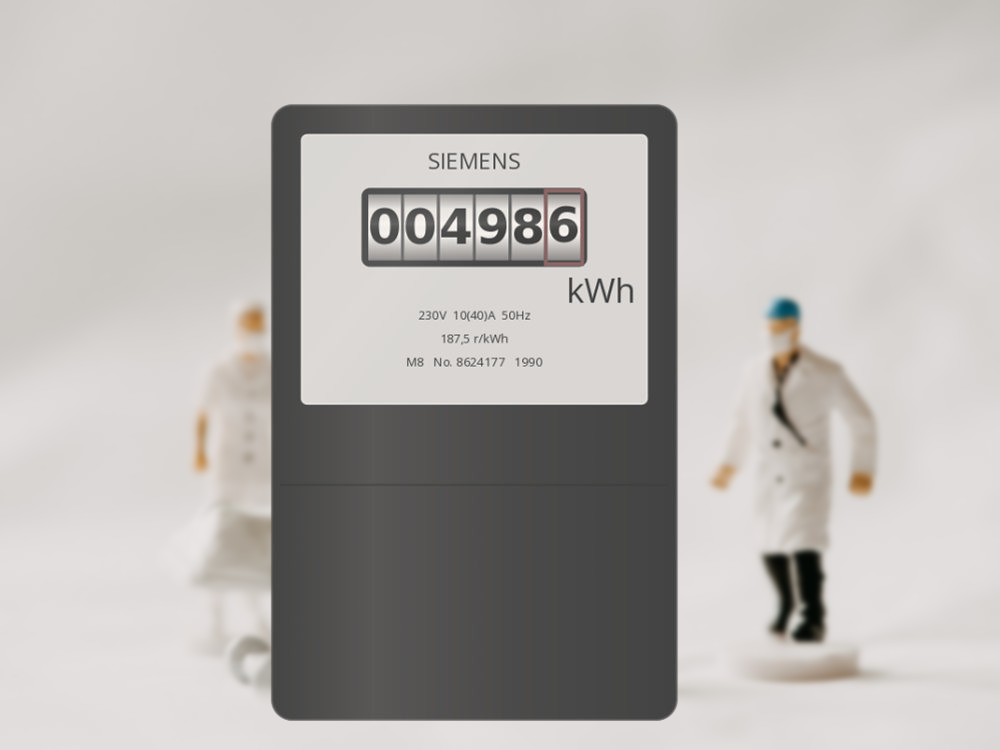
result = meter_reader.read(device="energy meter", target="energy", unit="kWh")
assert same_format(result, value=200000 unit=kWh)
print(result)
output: value=498.6 unit=kWh
